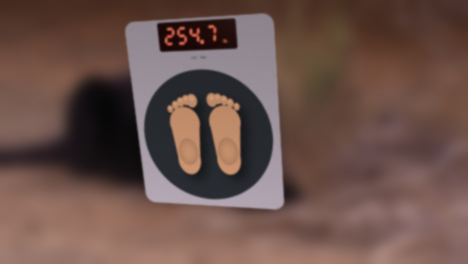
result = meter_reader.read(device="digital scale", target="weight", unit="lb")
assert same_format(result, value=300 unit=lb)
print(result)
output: value=254.7 unit=lb
